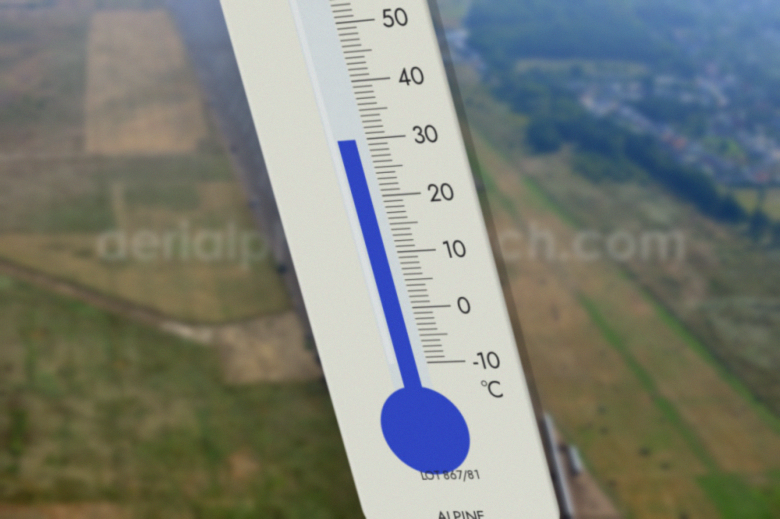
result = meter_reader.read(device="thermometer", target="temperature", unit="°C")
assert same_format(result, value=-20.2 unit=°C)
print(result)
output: value=30 unit=°C
